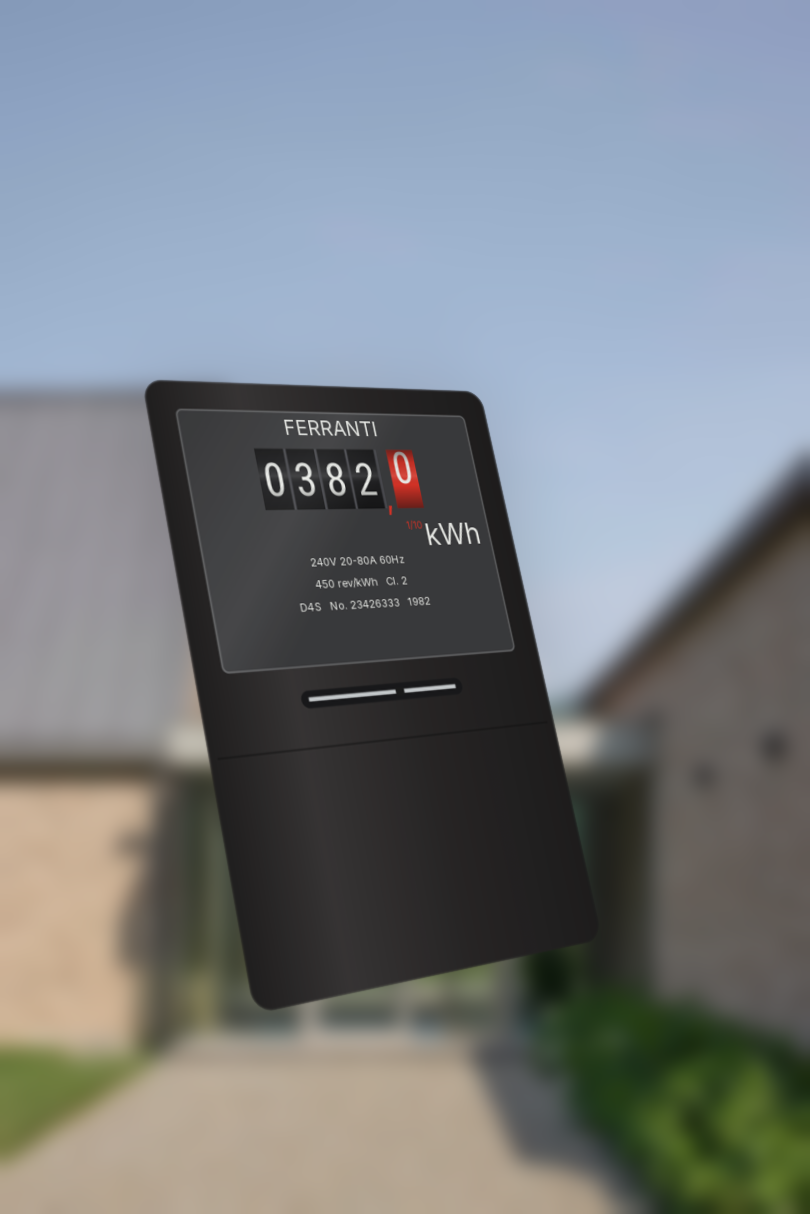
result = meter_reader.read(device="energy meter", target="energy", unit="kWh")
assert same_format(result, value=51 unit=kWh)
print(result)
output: value=382.0 unit=kWh
